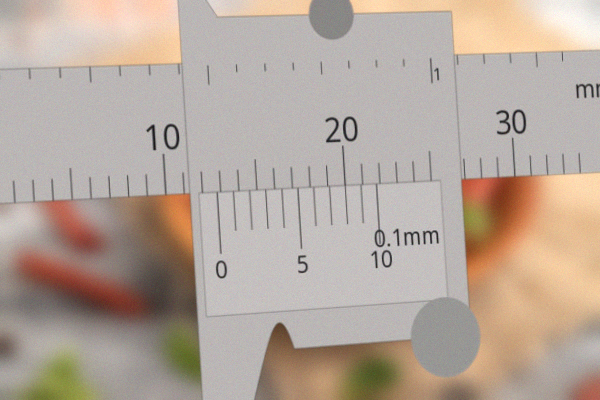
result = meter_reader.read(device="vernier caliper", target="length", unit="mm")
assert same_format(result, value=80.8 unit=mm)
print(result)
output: value=12.8 unit=mm
